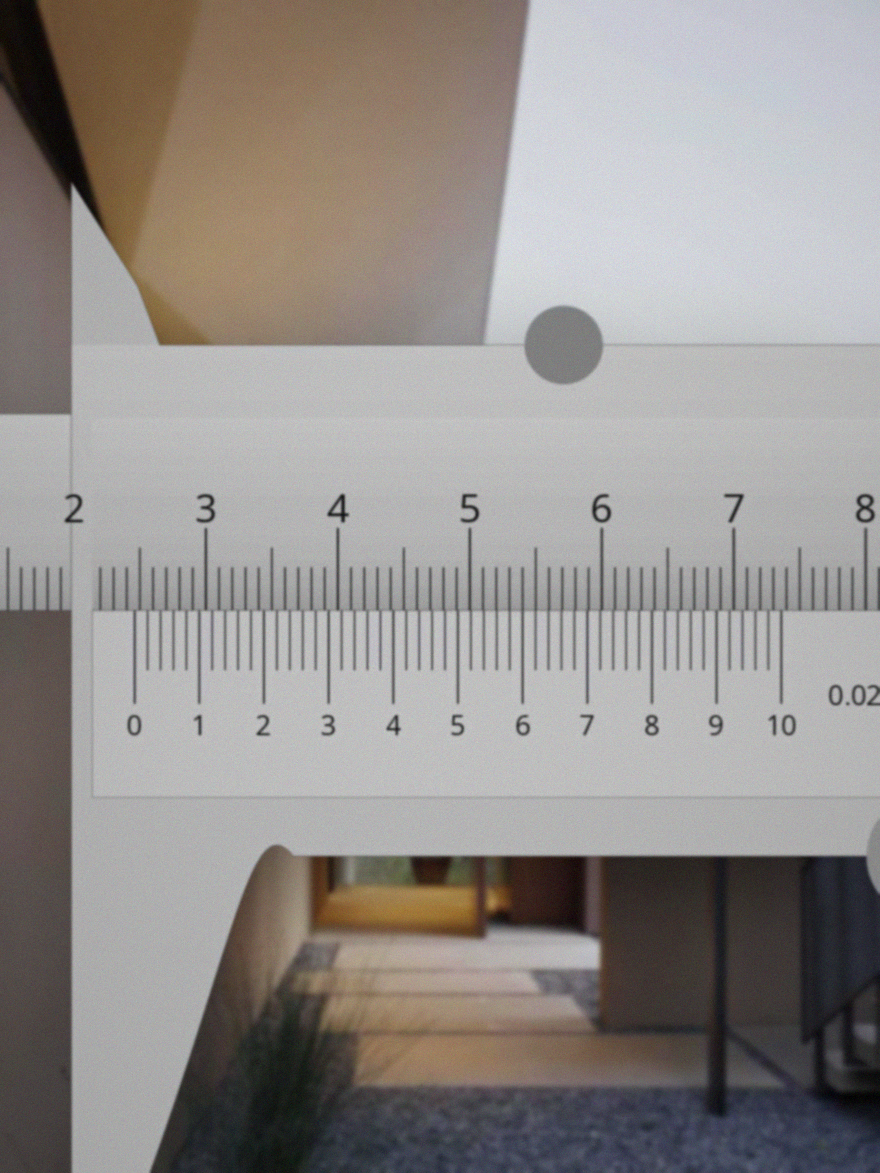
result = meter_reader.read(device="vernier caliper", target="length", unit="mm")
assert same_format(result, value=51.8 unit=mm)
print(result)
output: value=24.6 unit=mm
